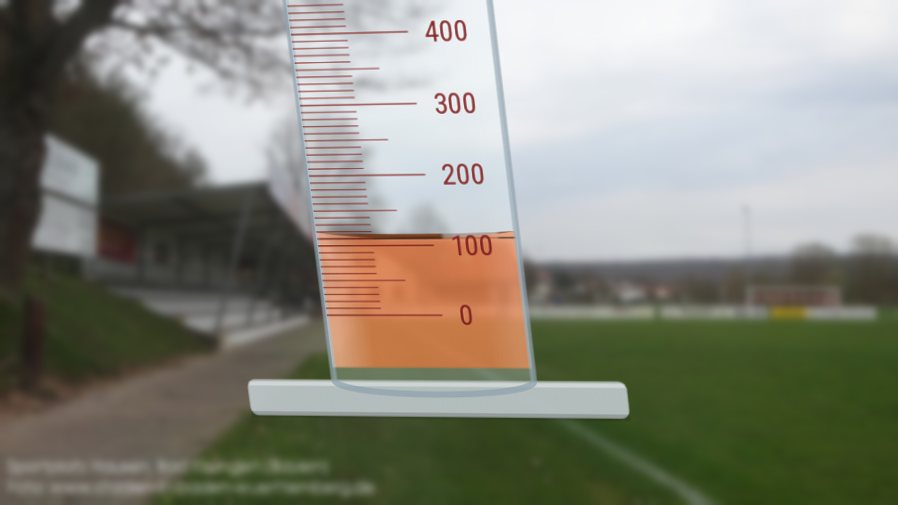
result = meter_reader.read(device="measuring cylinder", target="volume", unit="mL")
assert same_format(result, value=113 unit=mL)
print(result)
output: value=110 unit=mL
